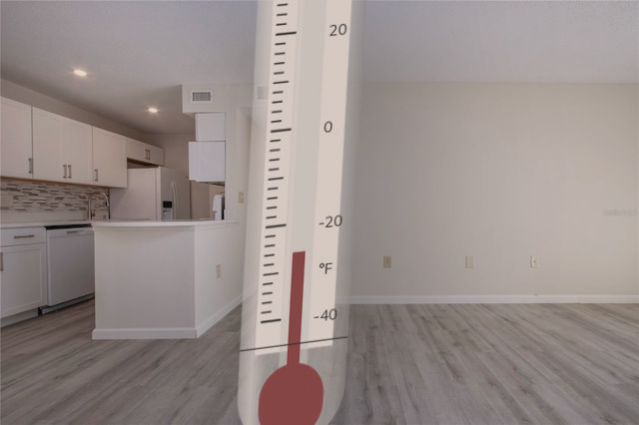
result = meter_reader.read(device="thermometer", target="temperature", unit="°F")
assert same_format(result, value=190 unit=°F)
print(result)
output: value=-26 unit=°F
